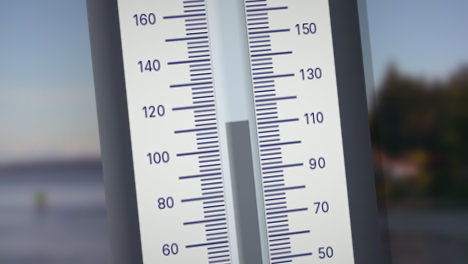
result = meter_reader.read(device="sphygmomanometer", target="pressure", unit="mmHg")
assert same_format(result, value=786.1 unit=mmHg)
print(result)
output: value=112 unit=mmHg
